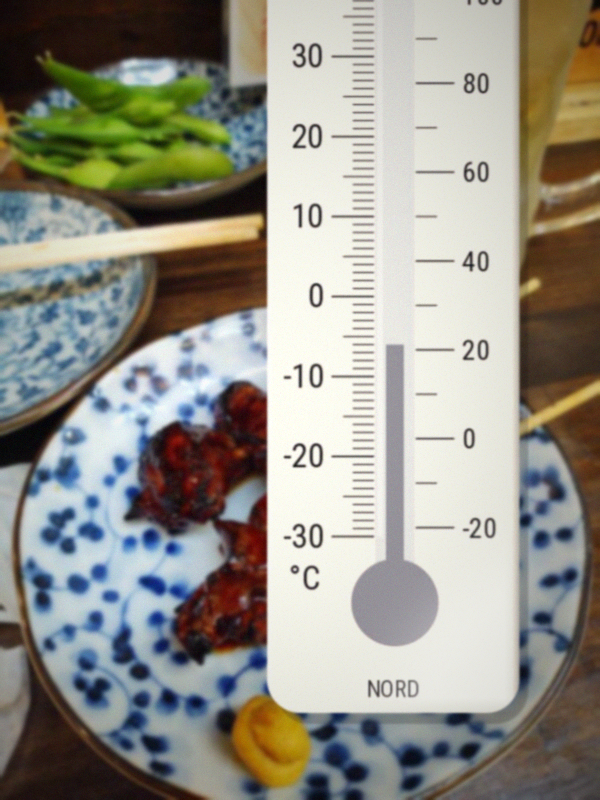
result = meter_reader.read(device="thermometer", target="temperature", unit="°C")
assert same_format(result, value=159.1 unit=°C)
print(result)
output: value=-6 unit=°C
